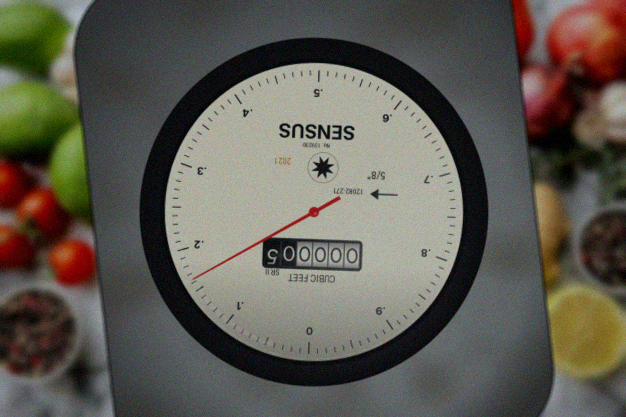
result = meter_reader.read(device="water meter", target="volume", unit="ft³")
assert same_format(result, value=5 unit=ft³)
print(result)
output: value=5.16 unit=ft³
